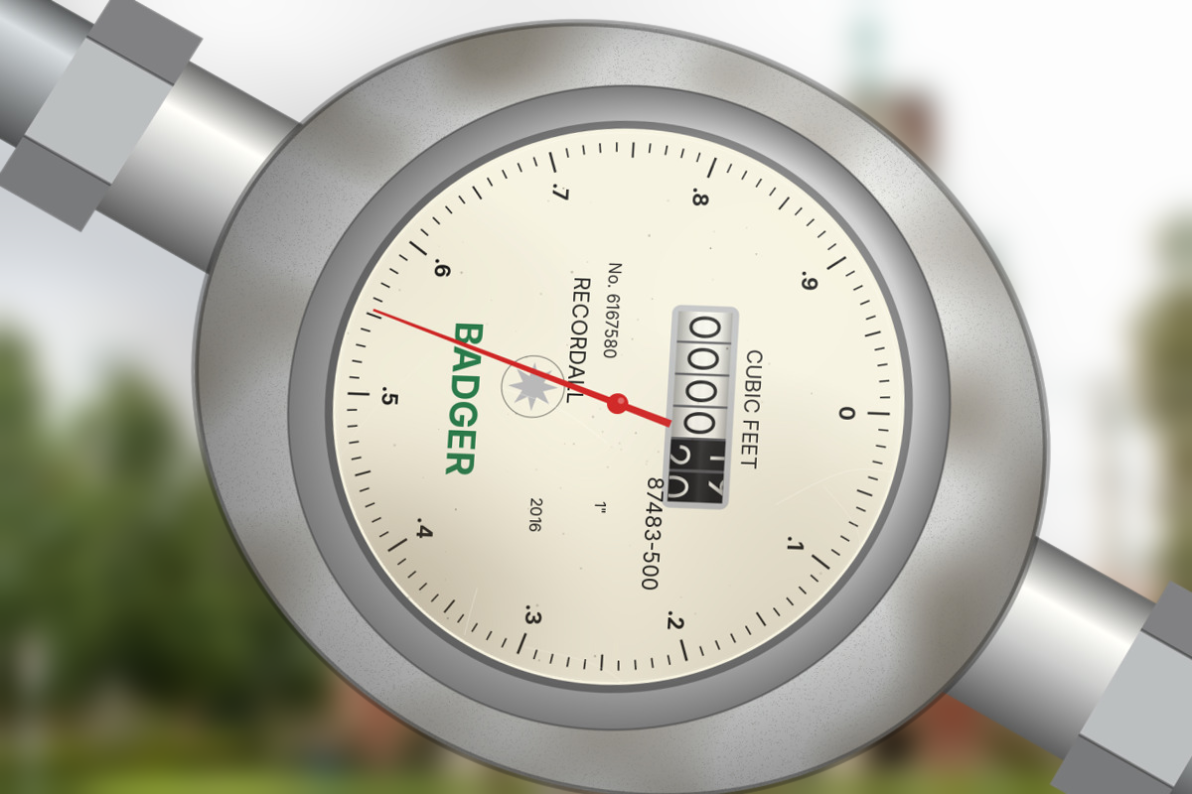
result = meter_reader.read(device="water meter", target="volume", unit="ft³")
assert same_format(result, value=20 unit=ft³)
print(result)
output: value=19.55 unit=ft³
